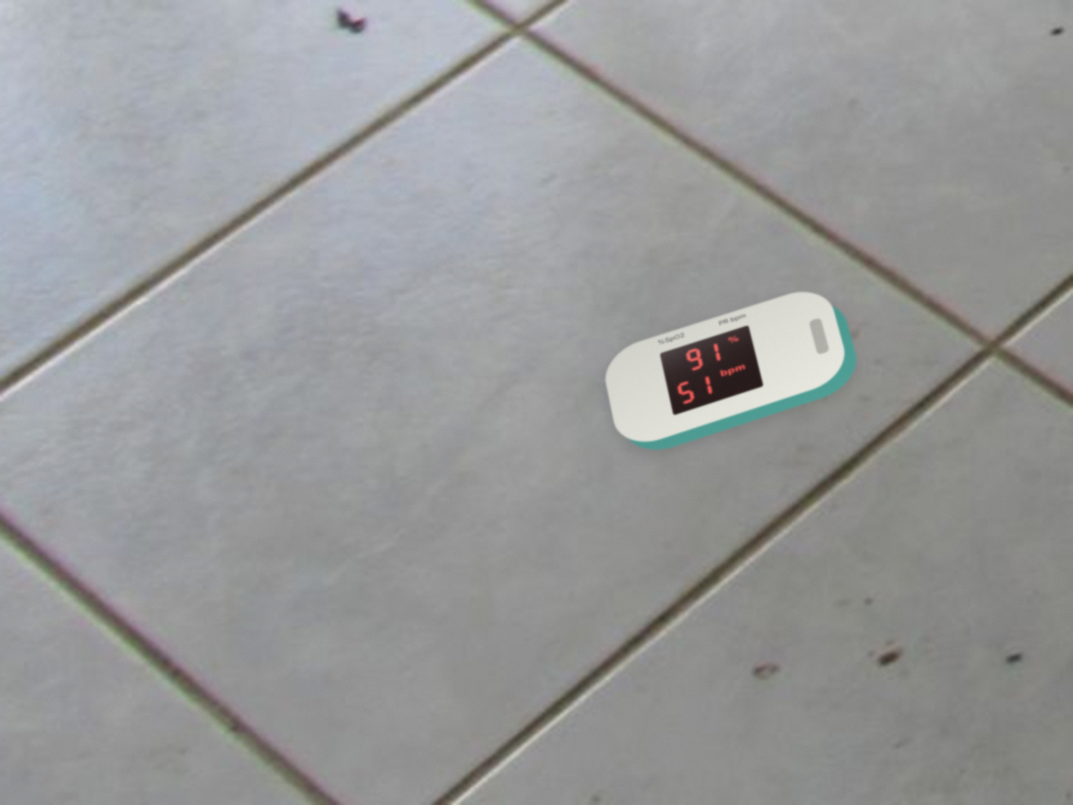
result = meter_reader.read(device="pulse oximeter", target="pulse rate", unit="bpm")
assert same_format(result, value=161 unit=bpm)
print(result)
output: value=51 unit=bpm
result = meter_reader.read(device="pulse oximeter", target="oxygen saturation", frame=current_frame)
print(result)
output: value=91 unit=%
